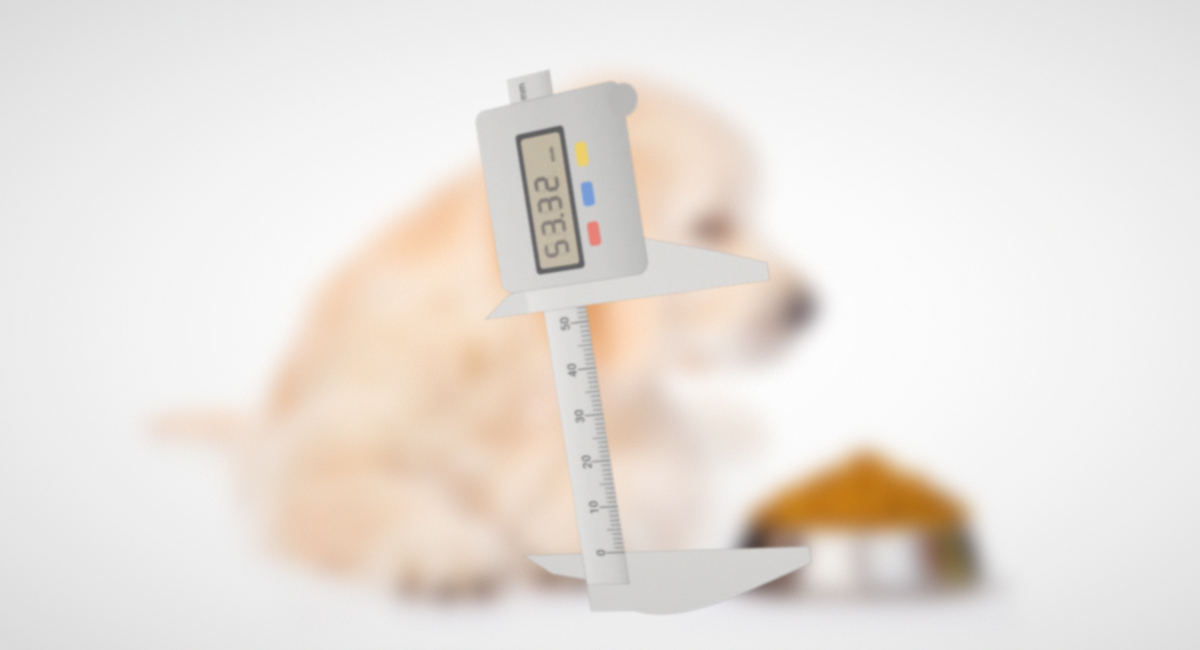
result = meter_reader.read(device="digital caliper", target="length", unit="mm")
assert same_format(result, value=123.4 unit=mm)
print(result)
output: value=53.32 unit=mm
